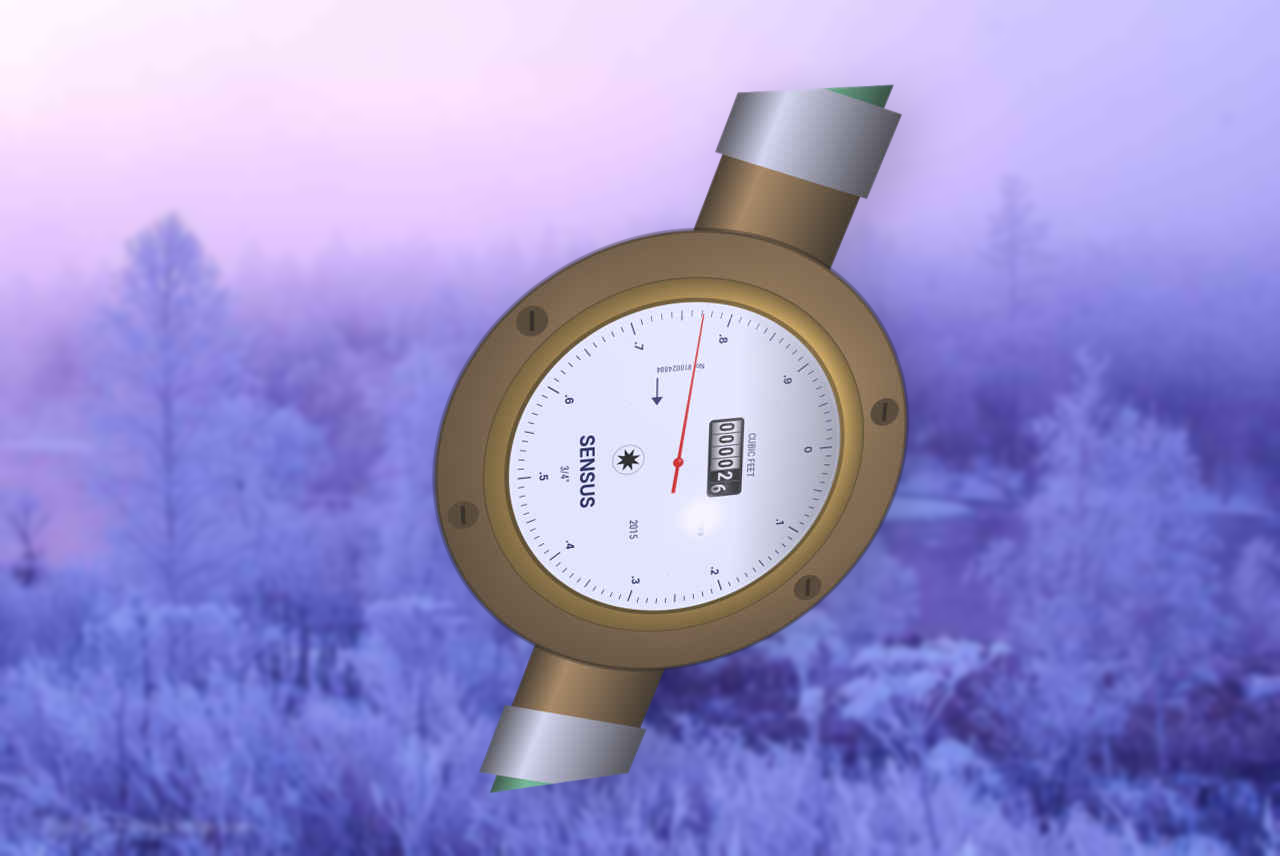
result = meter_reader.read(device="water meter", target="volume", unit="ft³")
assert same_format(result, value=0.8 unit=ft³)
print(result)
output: value=25.77 unit=ft³
